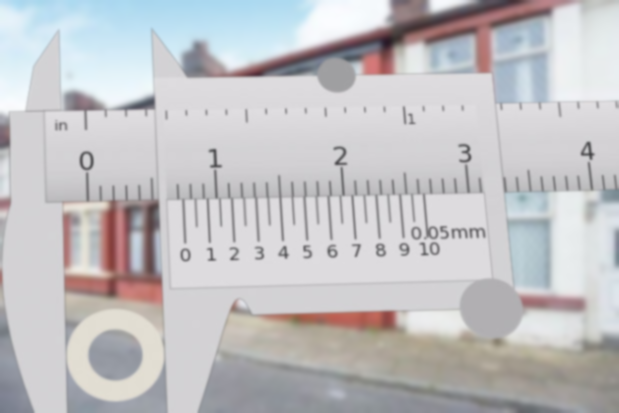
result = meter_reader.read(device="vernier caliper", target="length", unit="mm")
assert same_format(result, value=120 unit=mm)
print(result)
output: value=7.4 unit=mm
